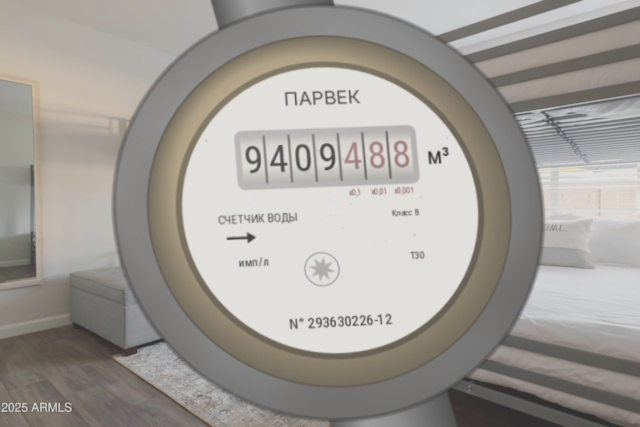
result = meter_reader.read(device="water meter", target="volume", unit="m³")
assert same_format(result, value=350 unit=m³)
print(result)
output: value=9409.488 unit=m³
